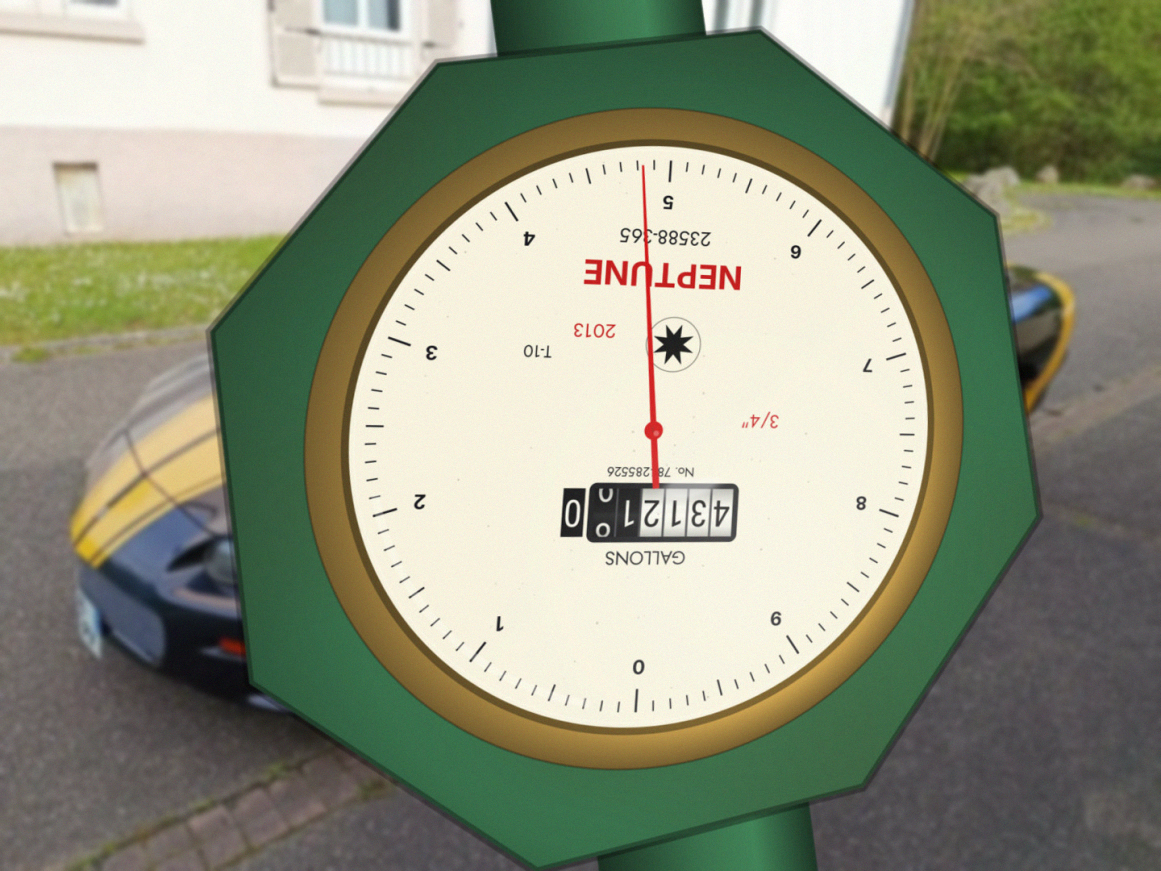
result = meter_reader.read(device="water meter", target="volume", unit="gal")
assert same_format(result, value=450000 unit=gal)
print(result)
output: value=4312184.8 unit=gal
